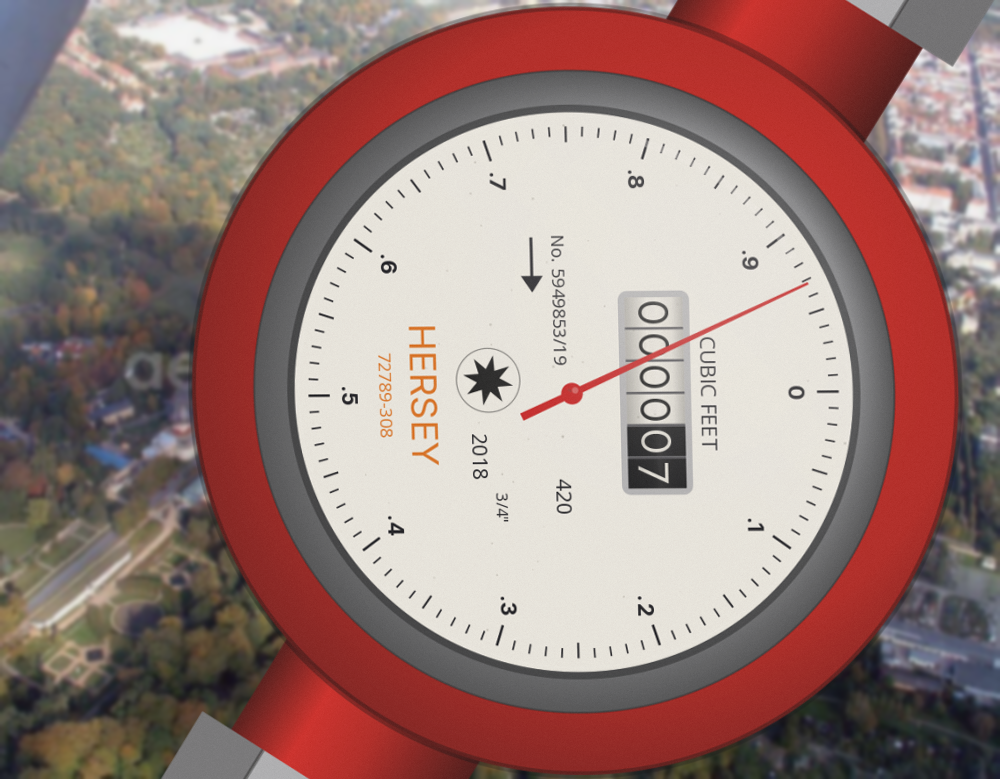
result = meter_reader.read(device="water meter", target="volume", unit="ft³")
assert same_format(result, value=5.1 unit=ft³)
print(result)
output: value=6.93 unit=ft³
